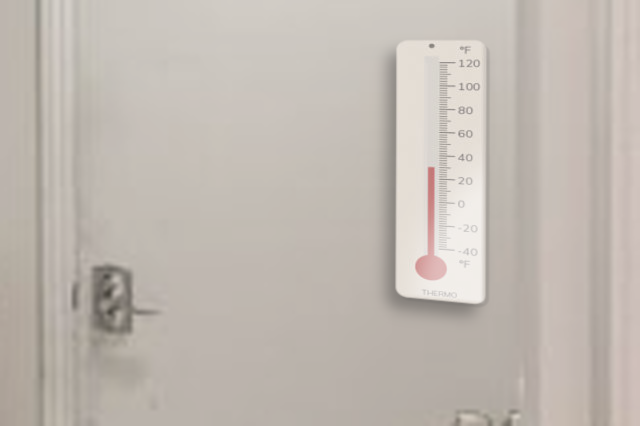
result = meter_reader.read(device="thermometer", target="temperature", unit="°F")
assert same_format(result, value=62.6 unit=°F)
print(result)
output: value=30 unit=°F
